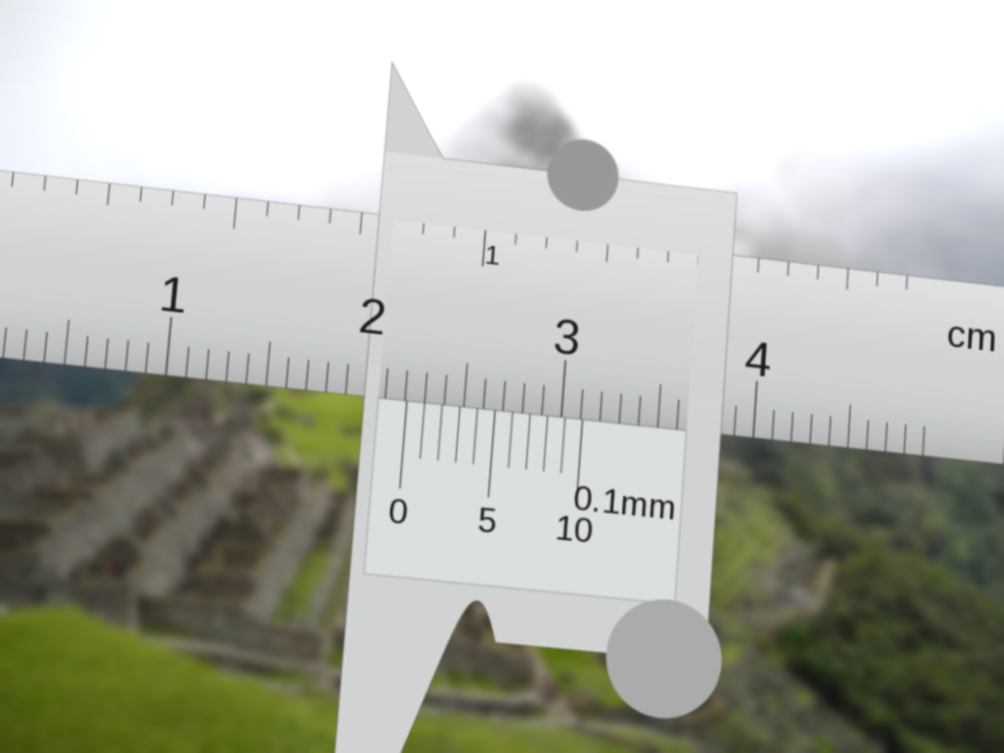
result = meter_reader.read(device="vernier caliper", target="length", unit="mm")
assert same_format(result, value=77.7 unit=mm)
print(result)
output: value=22.1 unit=mm
